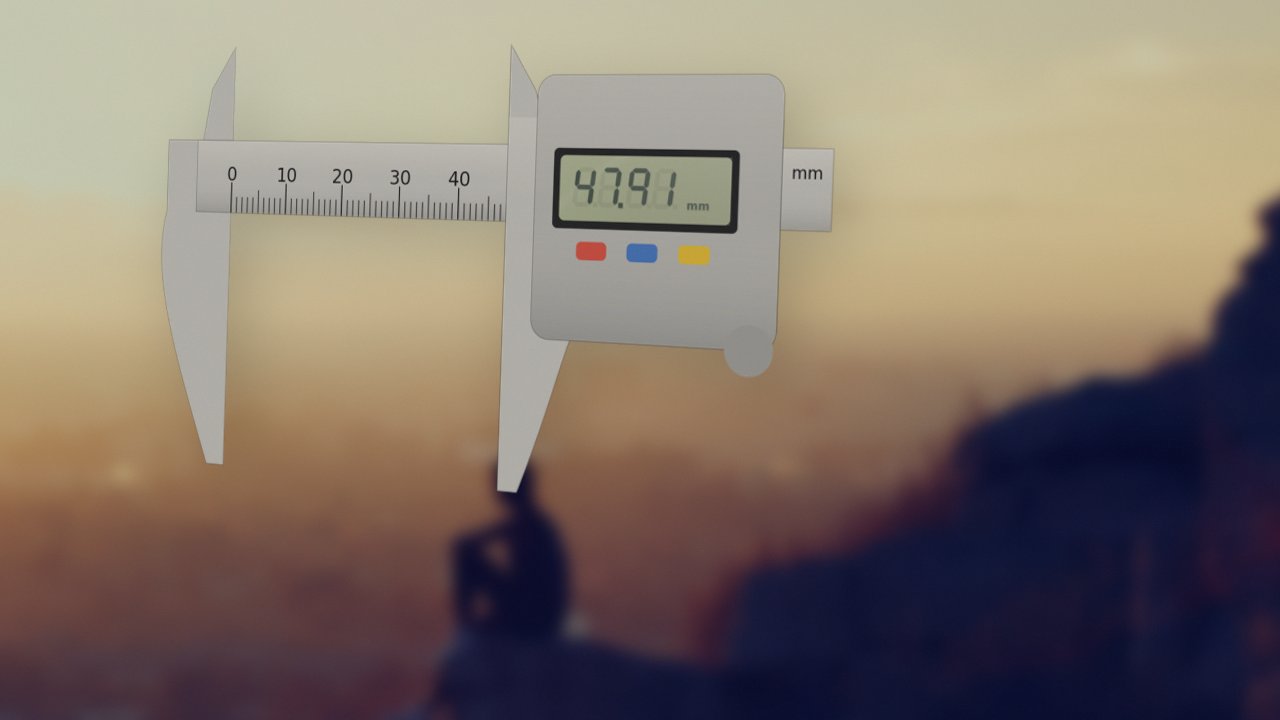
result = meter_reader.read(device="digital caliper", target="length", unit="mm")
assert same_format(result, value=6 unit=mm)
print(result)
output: value=47.91 unit=mm
